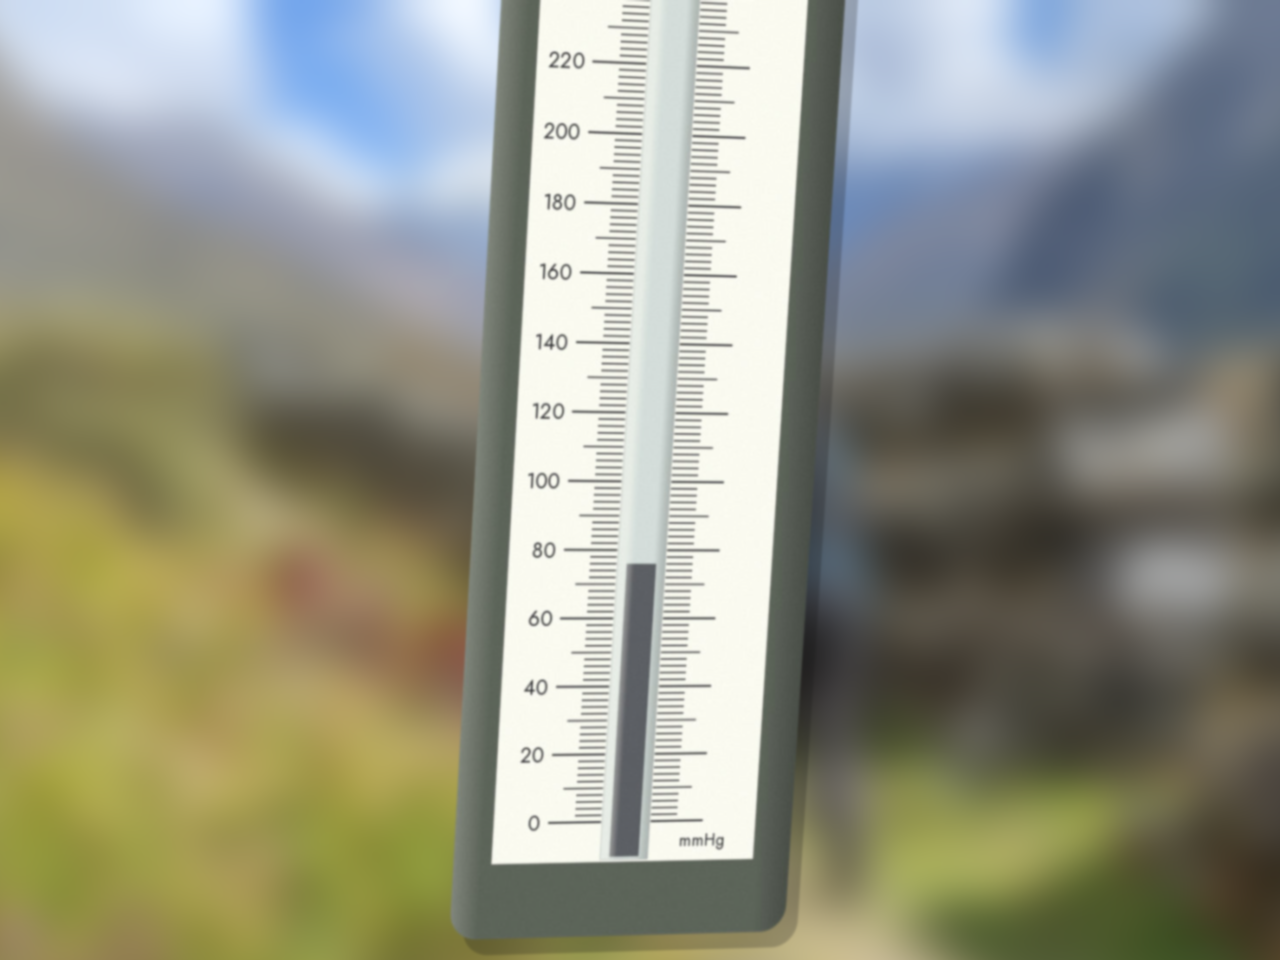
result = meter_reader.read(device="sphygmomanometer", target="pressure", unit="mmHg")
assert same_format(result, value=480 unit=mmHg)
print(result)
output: value=76 unit=mmHg
